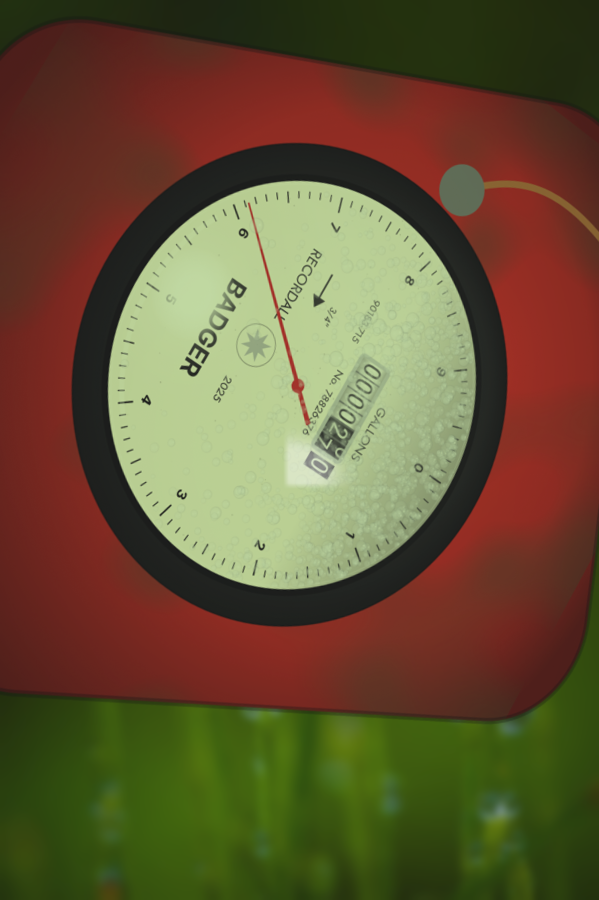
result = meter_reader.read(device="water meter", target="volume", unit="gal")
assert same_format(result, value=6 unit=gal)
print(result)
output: value=266.1 unit=gal
